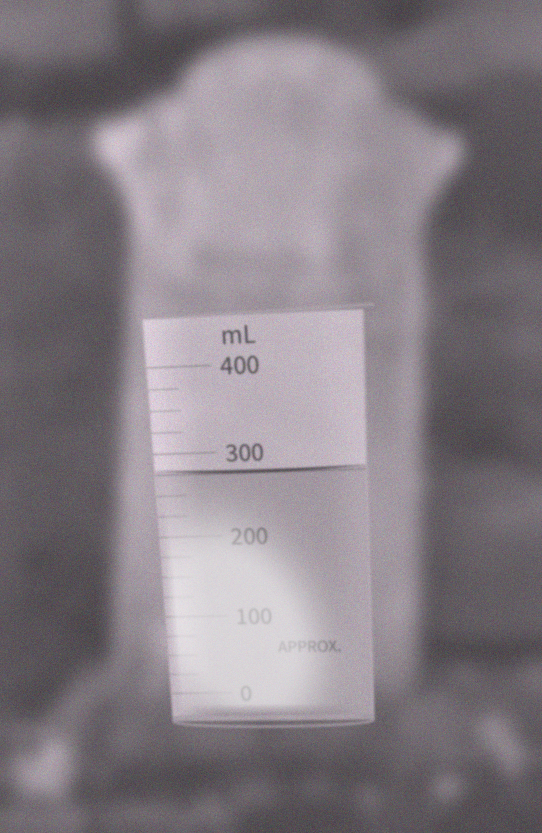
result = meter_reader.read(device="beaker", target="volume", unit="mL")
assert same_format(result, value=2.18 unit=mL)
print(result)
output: value=275 unit=mL
